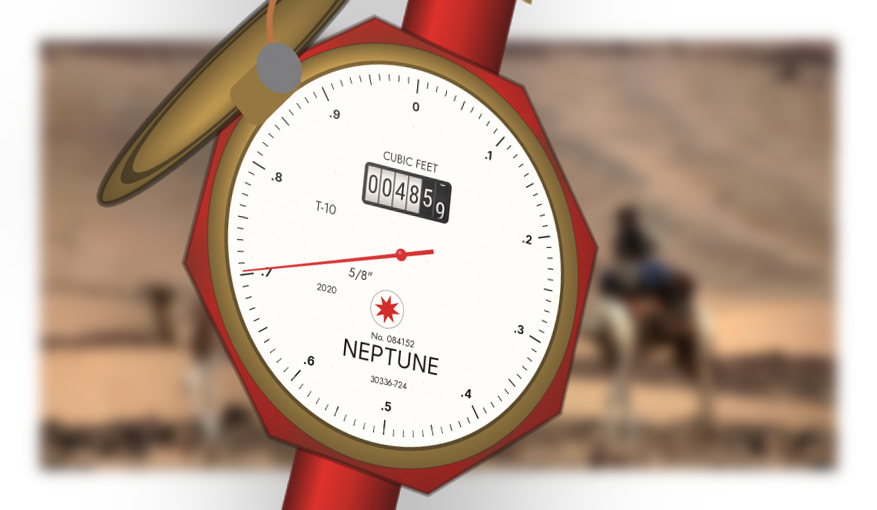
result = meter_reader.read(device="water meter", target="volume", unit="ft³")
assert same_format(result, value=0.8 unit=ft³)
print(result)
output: value=4858.70 unit=ft³
